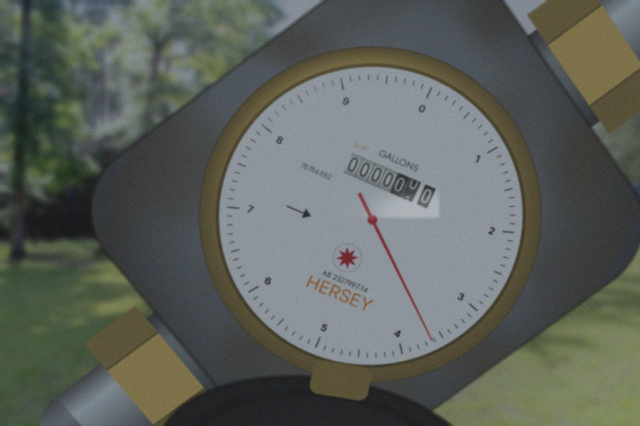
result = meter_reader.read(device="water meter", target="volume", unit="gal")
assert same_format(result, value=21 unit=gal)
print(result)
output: value=3.6 unit=gal
